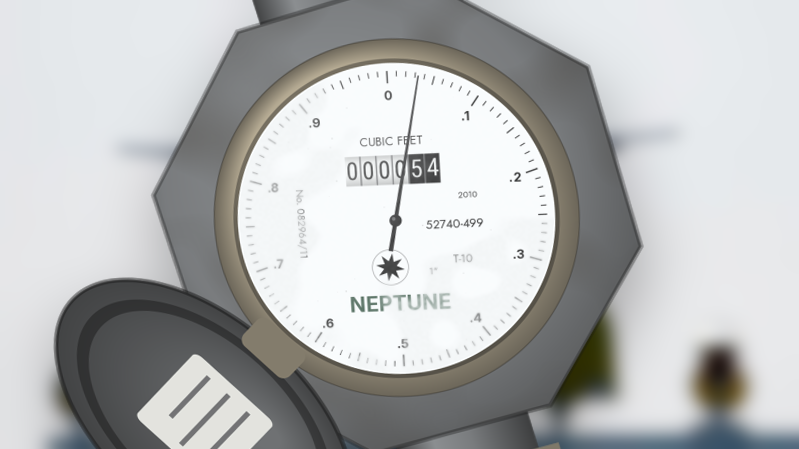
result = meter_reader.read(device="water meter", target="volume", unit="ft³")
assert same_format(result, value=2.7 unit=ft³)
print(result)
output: value=54.03 unit=ft³
